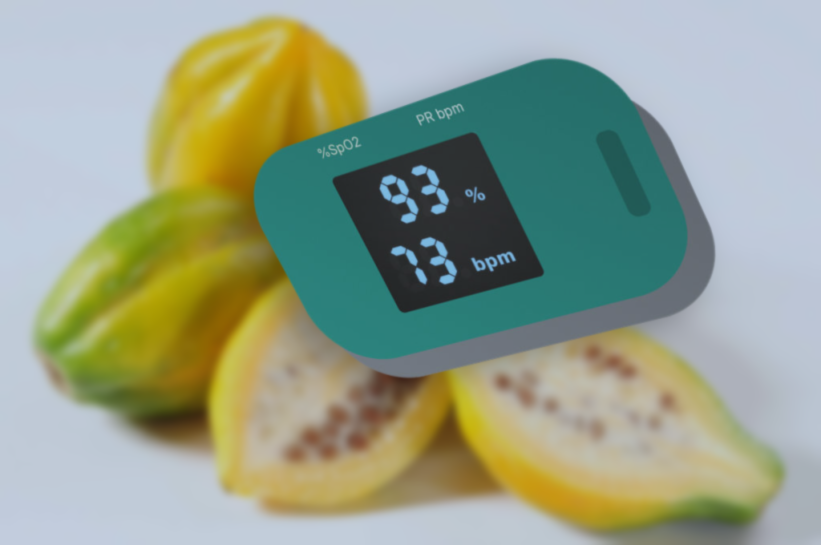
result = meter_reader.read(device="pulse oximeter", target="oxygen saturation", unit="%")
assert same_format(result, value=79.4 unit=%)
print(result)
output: value=93 unit=%
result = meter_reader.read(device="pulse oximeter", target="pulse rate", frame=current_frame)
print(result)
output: value=73 unit=bpm
